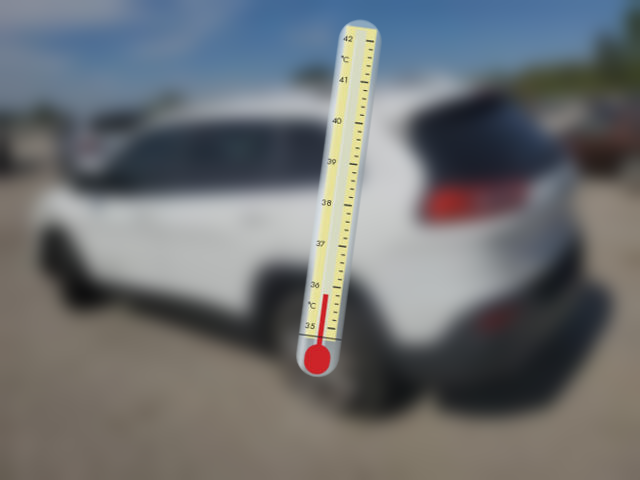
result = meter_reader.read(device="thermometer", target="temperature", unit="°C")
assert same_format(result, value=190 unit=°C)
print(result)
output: value=35.8 unit=°C
